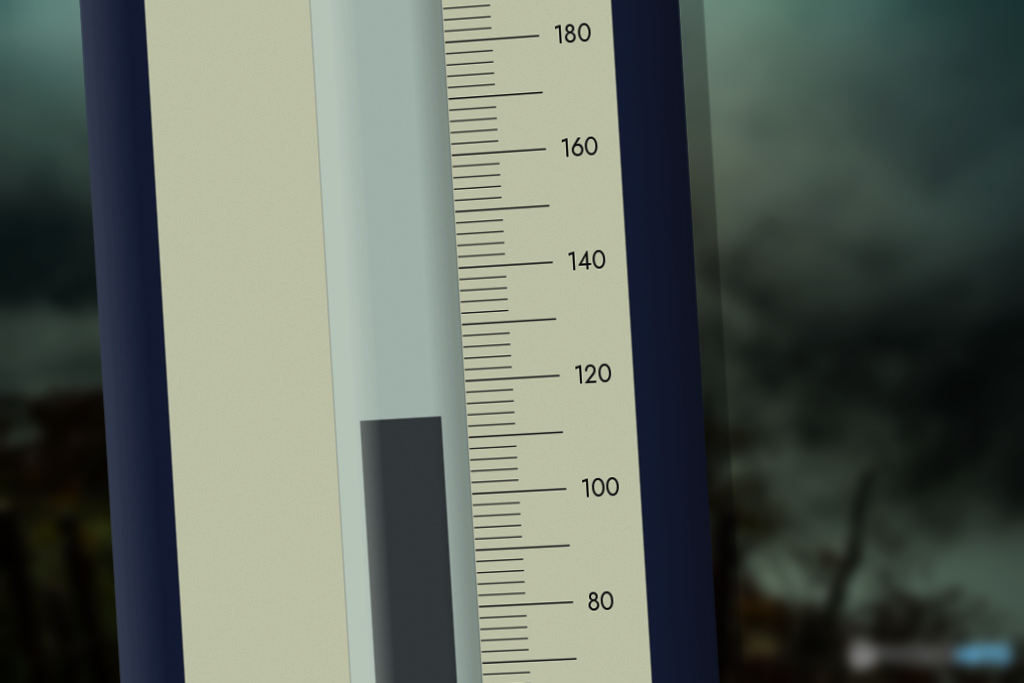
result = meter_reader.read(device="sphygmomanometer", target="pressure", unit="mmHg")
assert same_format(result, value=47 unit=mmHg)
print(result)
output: value=114 unit=mmHg
